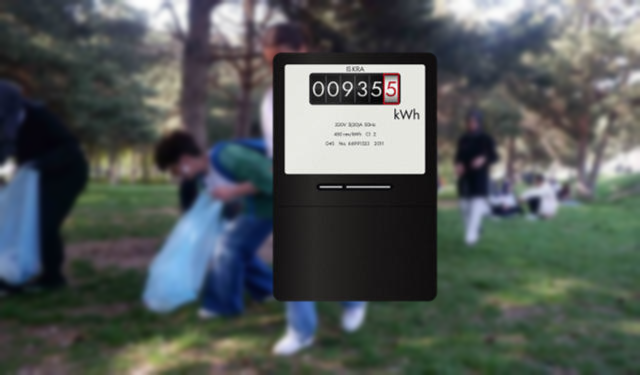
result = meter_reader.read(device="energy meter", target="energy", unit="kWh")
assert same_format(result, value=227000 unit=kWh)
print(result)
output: value=935.5 unit=kWh
